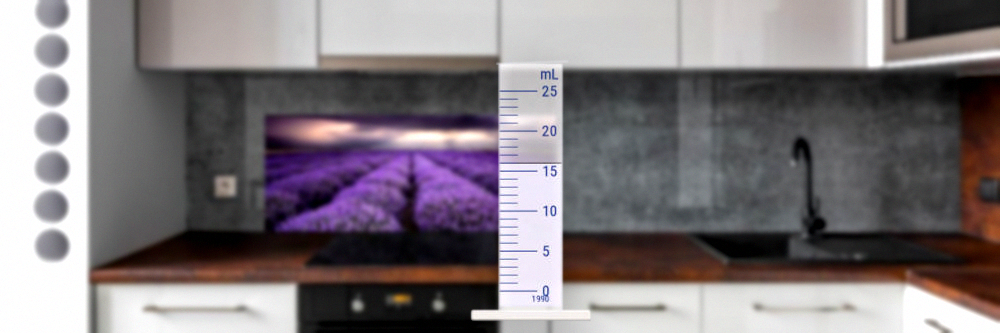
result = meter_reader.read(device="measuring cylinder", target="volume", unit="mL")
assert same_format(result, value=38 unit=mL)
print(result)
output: value=16 unit=mL
